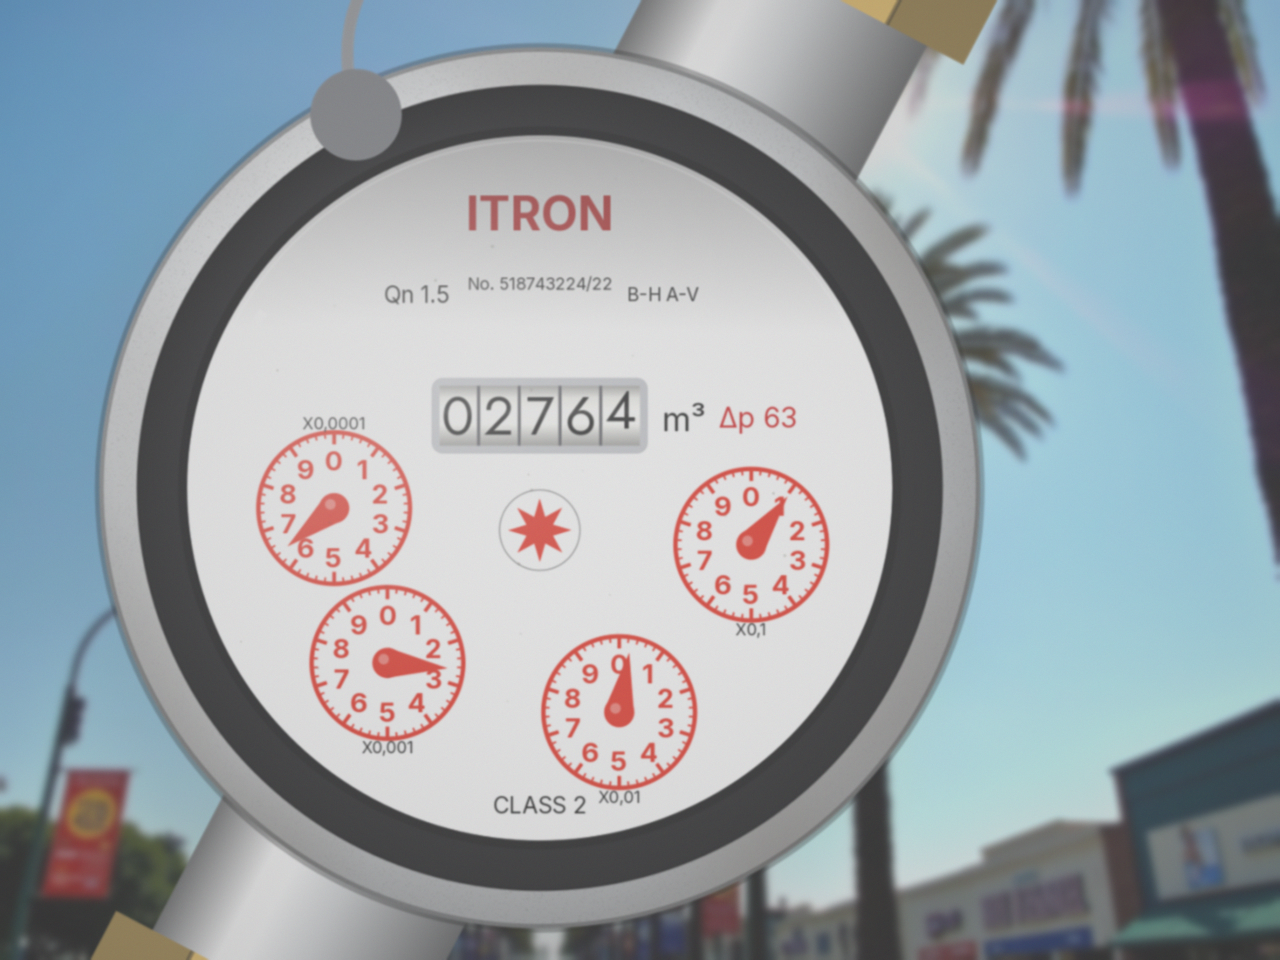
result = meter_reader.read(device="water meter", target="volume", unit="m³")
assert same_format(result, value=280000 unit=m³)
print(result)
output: value=2764.1026 unit=m³
